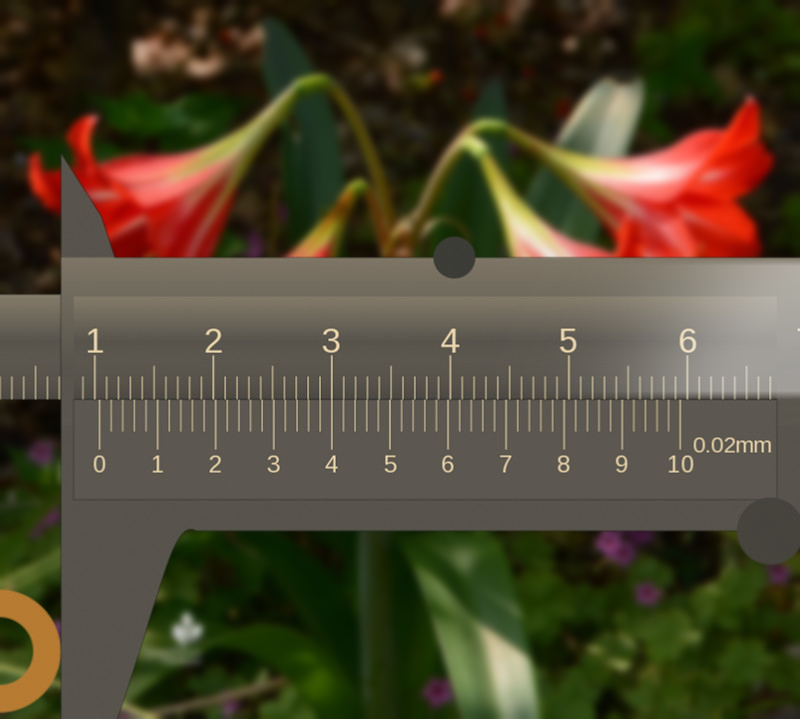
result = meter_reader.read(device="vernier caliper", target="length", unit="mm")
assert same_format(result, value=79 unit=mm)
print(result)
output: value=10.4 unit=mm
